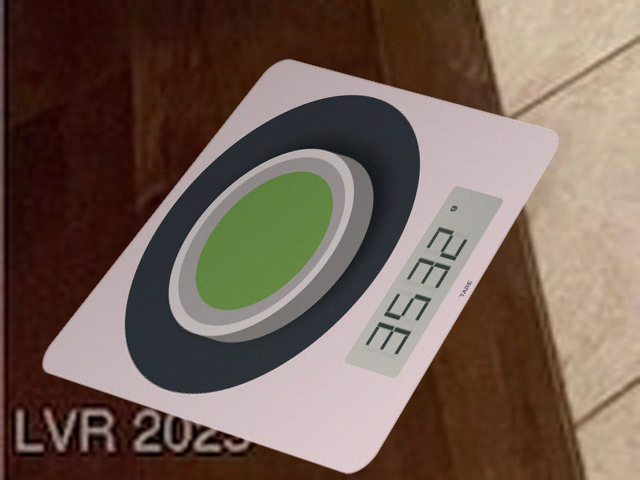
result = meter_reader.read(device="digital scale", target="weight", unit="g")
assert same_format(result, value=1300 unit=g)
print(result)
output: value=3532 unit=g
